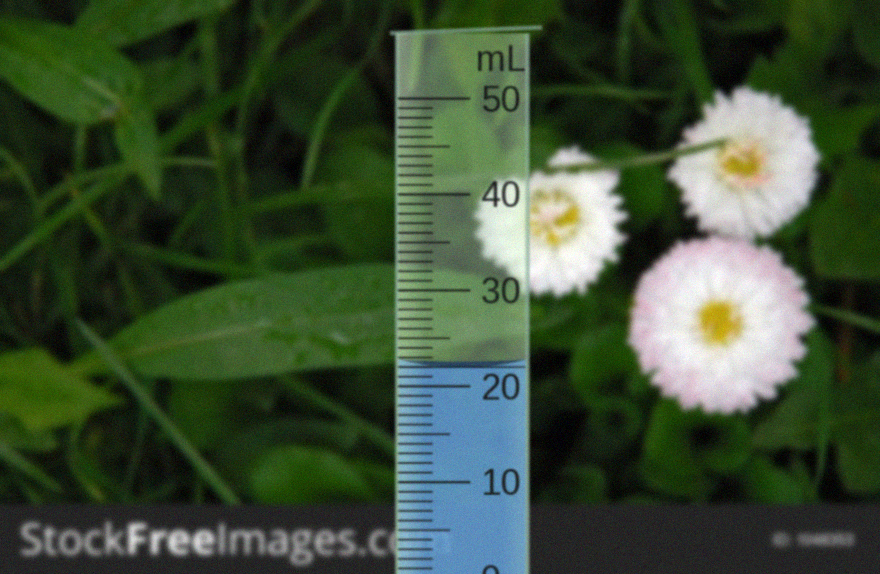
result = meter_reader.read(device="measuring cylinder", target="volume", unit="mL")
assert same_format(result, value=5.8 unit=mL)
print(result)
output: value=22 unit=mL
